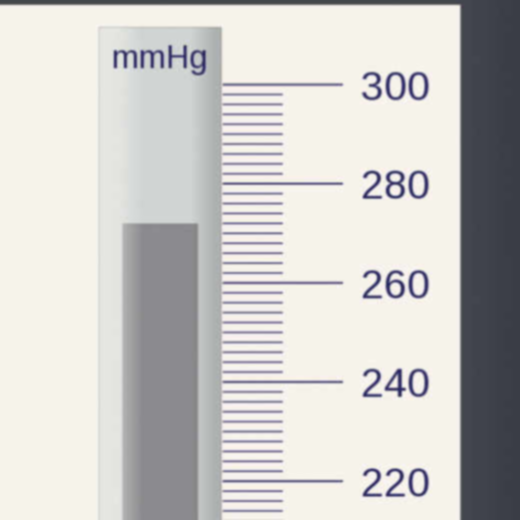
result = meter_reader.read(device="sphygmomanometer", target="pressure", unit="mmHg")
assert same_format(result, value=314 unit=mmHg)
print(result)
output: value=272 unit=mmHg
